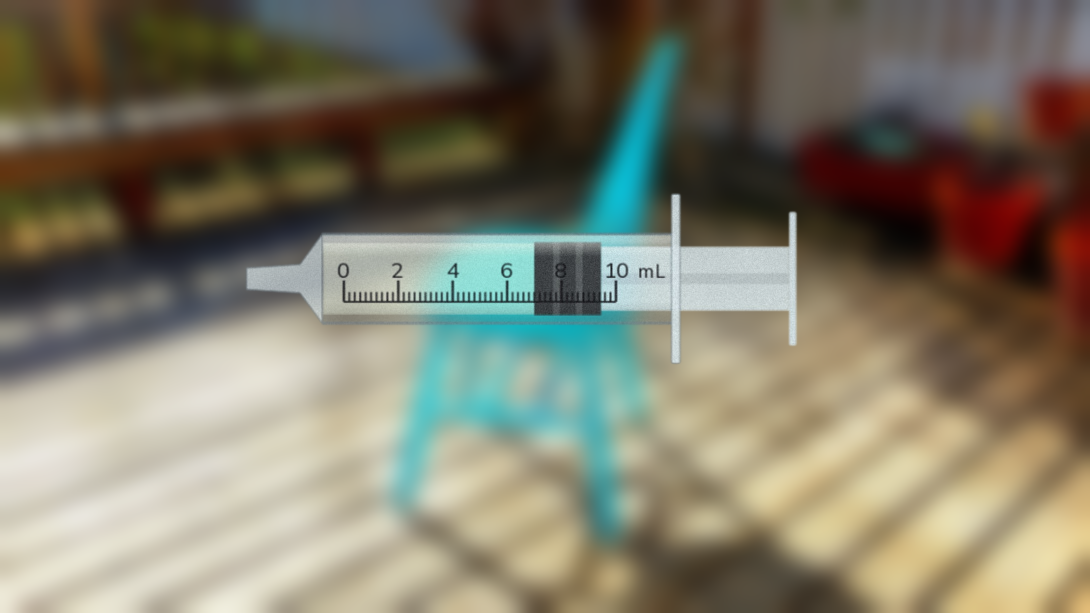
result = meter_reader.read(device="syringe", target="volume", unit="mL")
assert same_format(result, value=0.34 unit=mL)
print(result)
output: value=7 unit=mL
